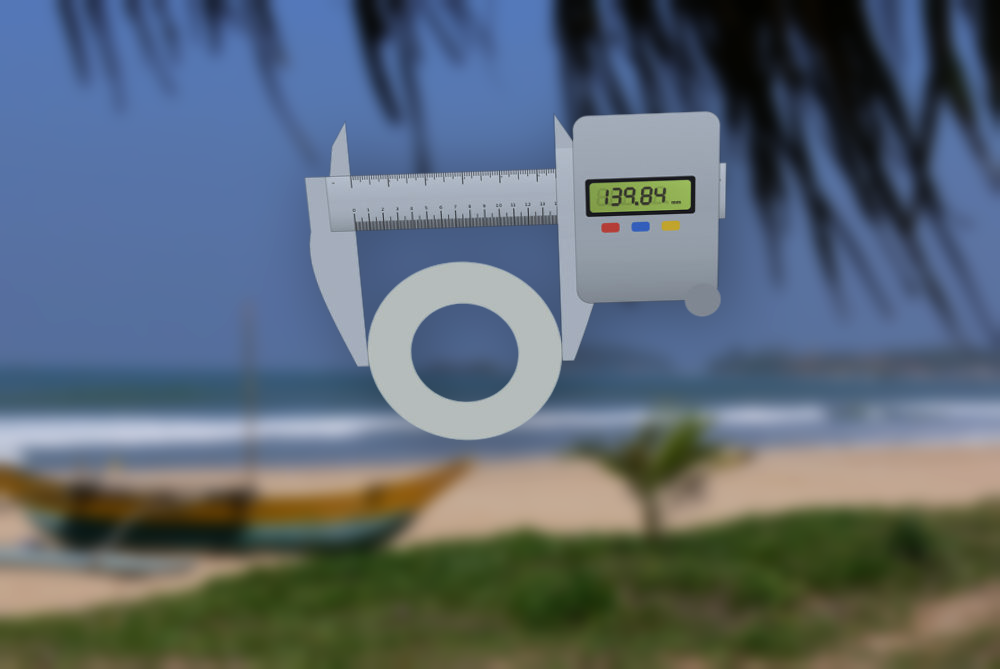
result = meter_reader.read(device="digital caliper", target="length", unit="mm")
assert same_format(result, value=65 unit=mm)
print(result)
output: value=139.84 unit=mm
